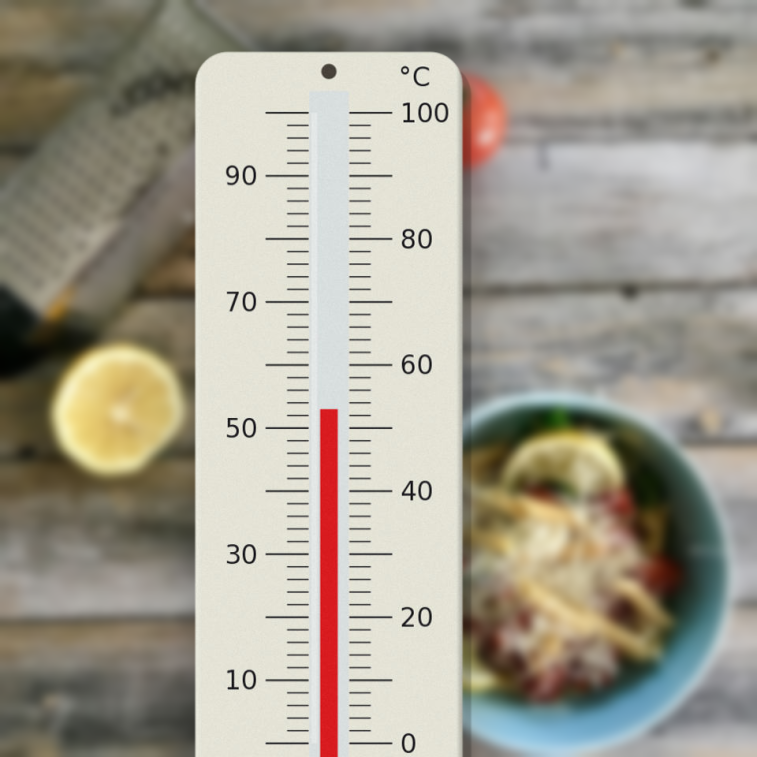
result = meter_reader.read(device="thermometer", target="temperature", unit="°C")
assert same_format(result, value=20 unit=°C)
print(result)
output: value=53 unit=°C
